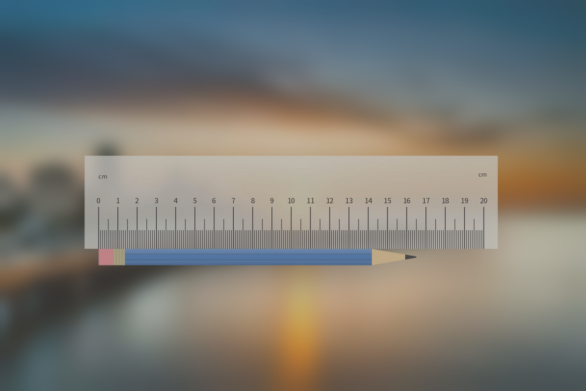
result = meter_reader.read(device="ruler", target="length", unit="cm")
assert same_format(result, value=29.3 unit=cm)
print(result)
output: value=16.5 unit=cm
